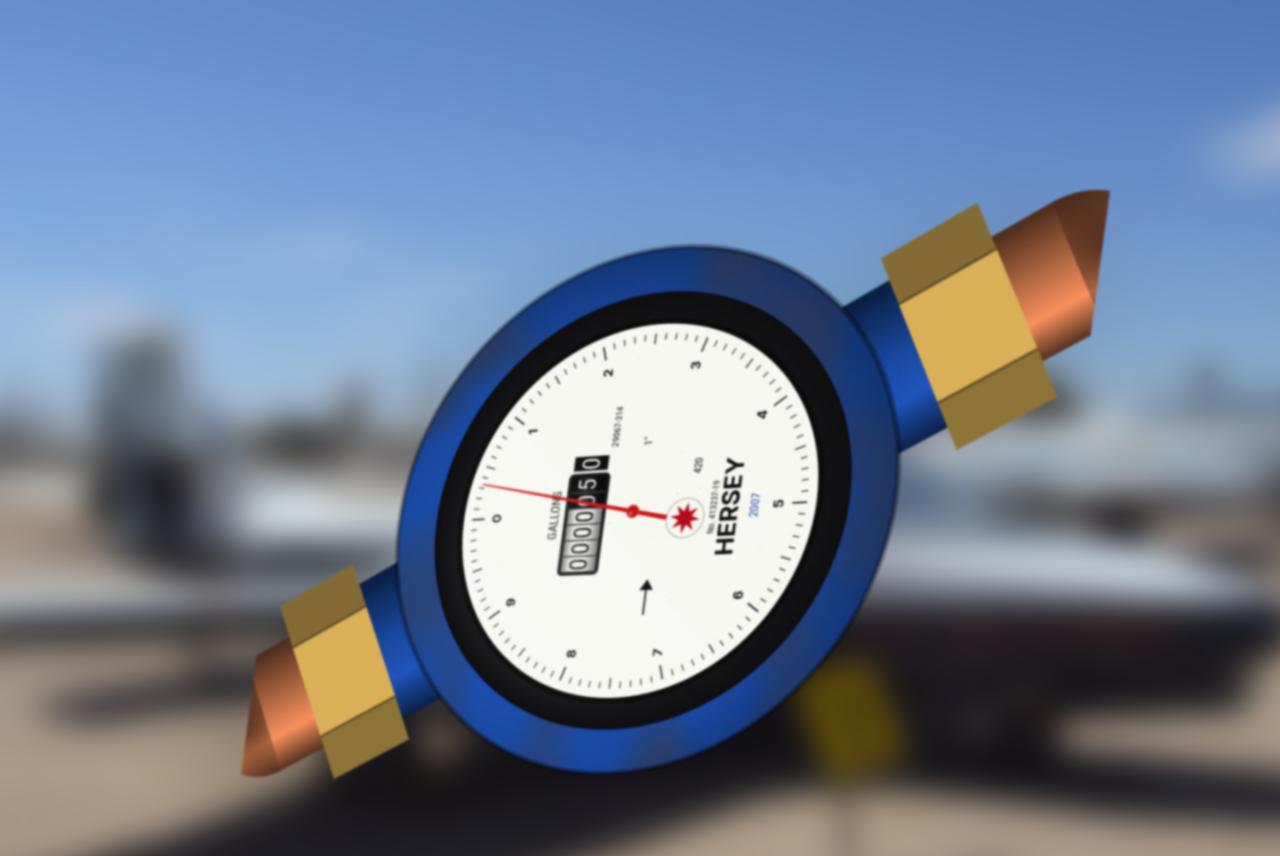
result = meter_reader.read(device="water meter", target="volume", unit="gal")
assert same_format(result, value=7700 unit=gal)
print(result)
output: value=50.3 unit=gal
